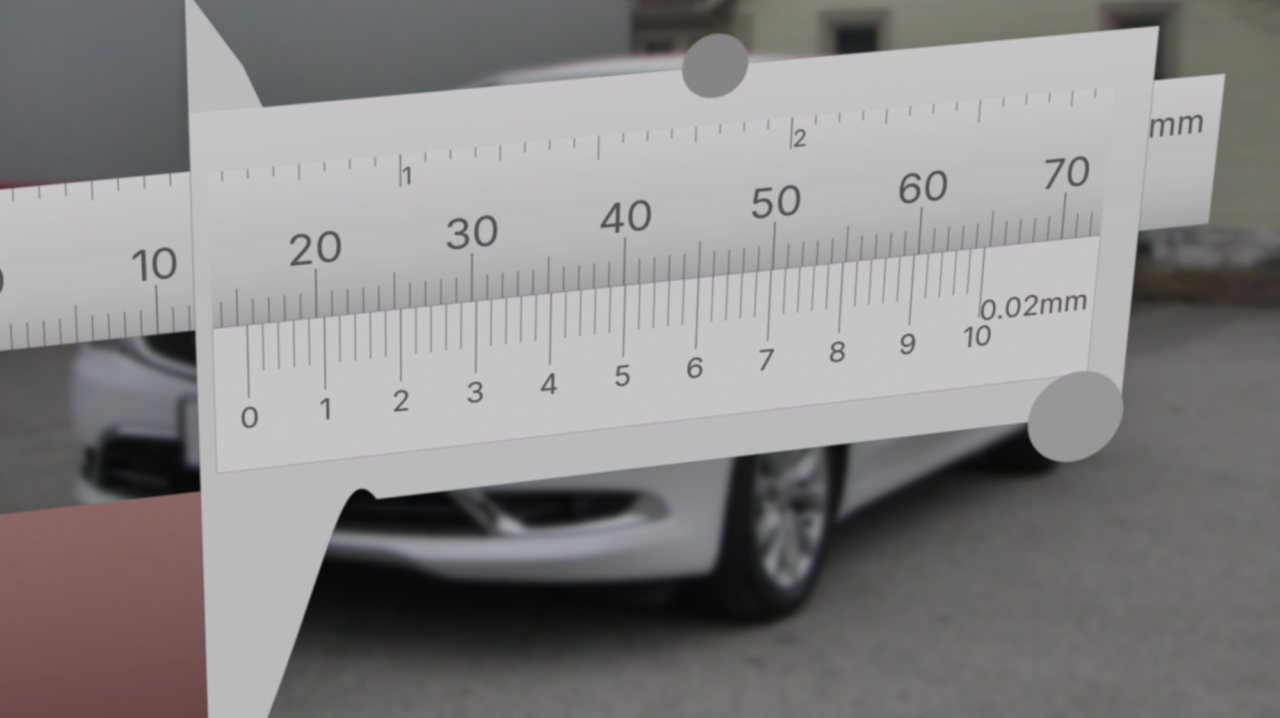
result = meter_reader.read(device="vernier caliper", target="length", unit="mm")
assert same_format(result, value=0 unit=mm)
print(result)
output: value=15.6 unit=mm
